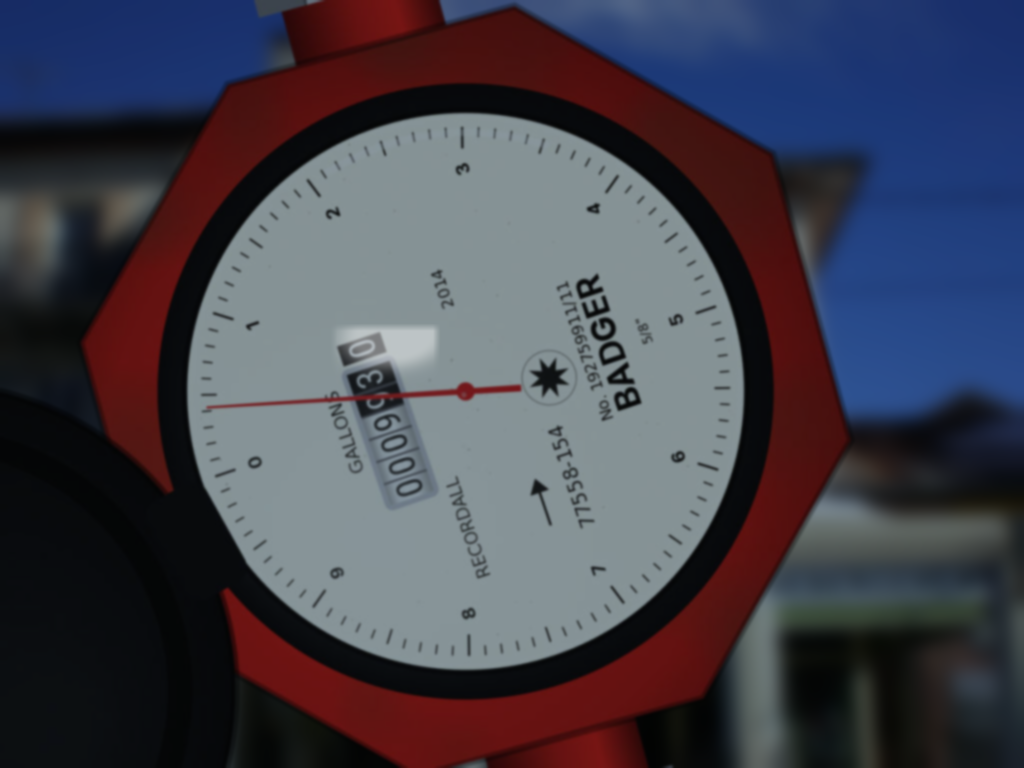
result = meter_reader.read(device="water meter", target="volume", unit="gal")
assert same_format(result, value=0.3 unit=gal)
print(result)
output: value=9930.4 unit=gal
